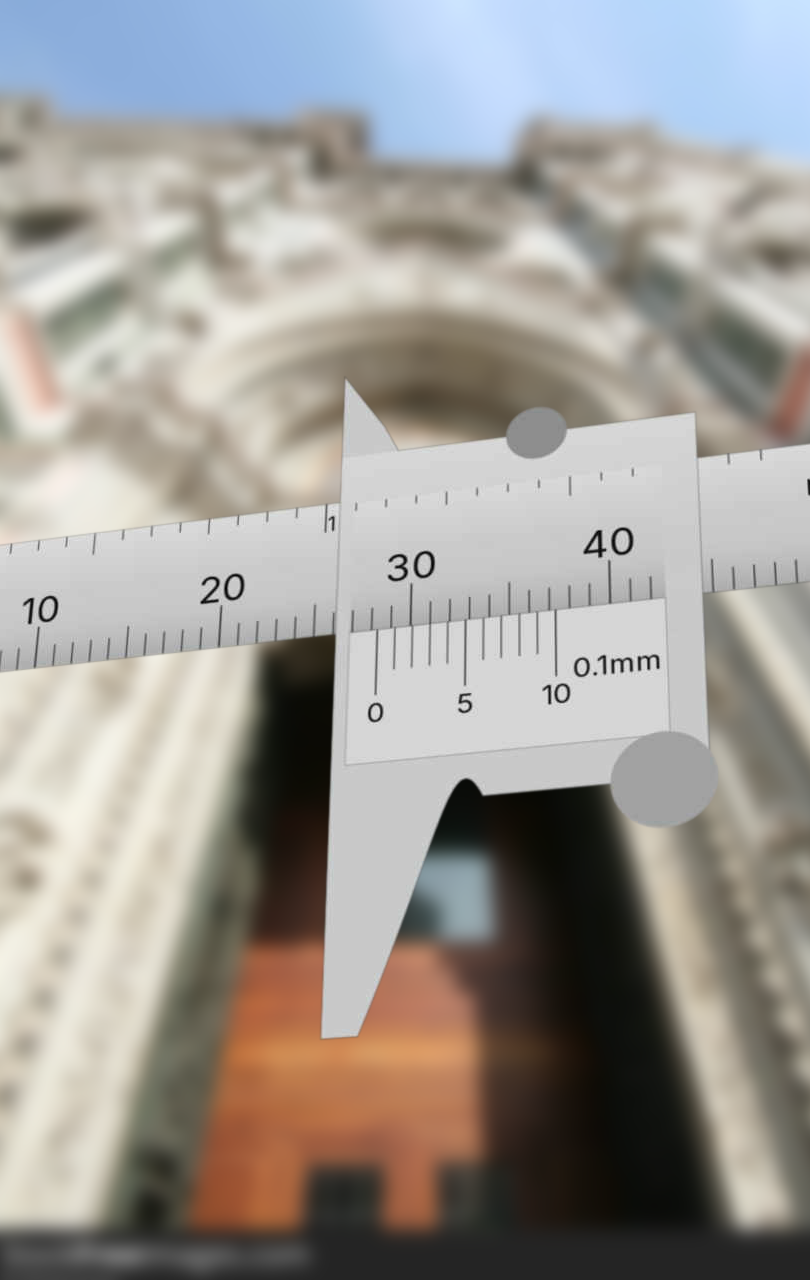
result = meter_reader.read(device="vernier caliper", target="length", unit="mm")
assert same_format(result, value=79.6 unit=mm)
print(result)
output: value=28.3 unit=mm
